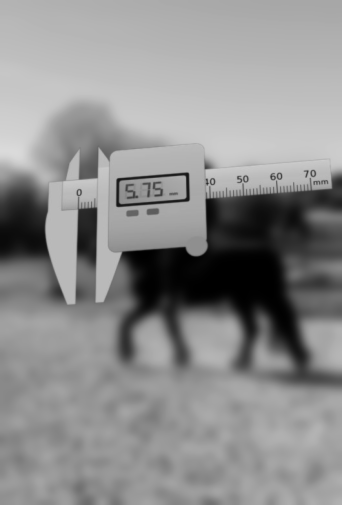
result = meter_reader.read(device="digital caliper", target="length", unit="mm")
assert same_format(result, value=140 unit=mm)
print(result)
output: value=5.75 unit=mm
